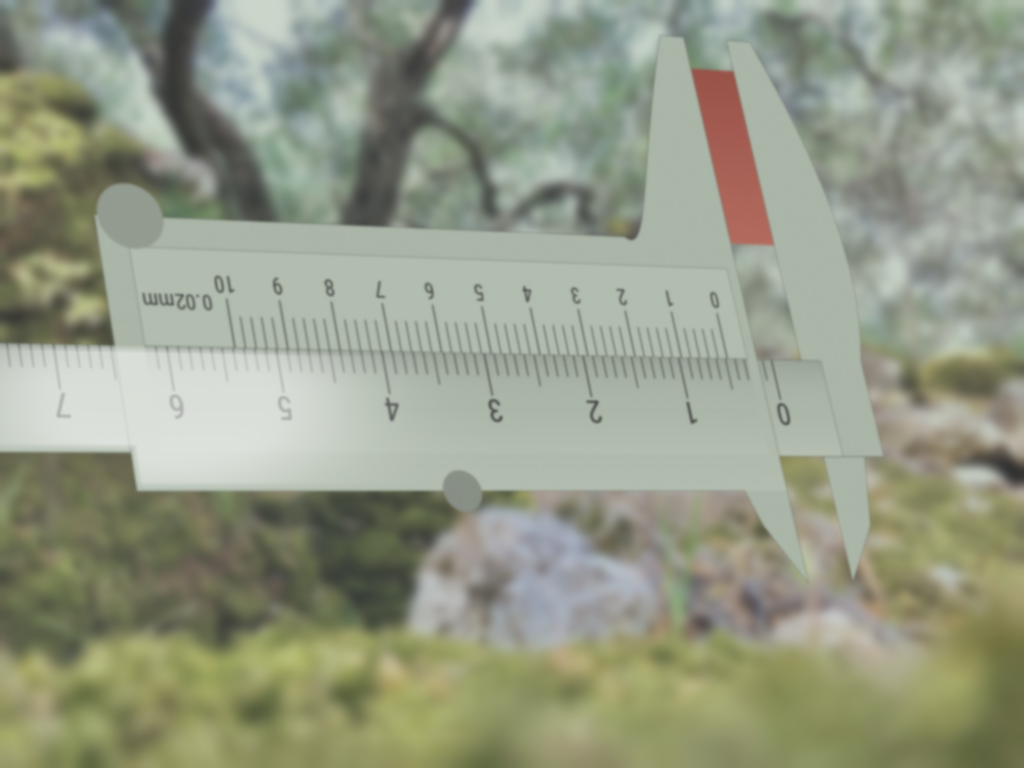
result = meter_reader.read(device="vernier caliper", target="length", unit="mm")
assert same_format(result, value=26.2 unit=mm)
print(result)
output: value=4.8 unit=mm
